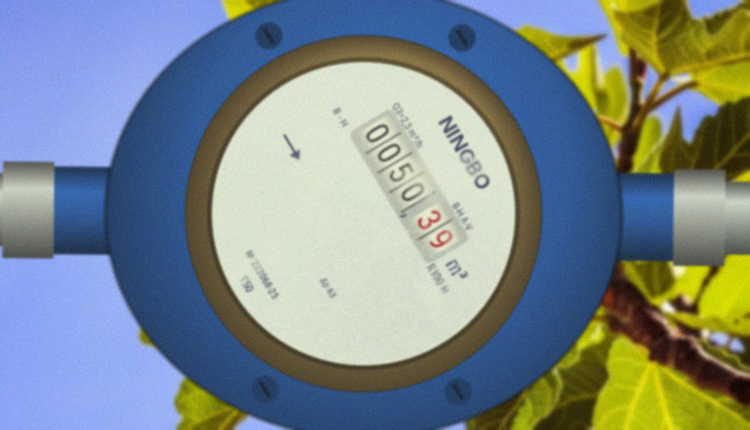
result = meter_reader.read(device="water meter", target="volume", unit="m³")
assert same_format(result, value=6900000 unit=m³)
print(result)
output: value=50.39 unit=m³
